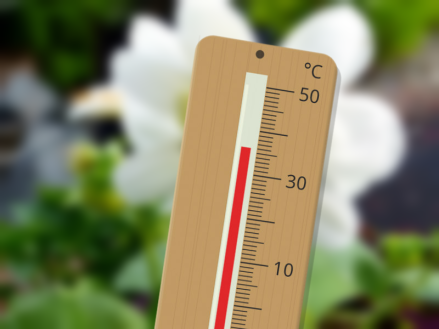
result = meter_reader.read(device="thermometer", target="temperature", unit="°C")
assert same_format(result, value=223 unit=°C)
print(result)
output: value=36 unit=°C
